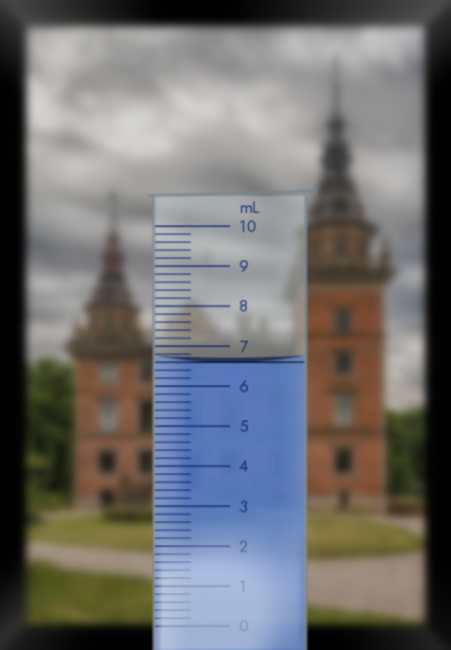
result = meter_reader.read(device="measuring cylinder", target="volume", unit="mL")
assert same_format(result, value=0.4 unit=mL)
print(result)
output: value=6.6 unit=mL
